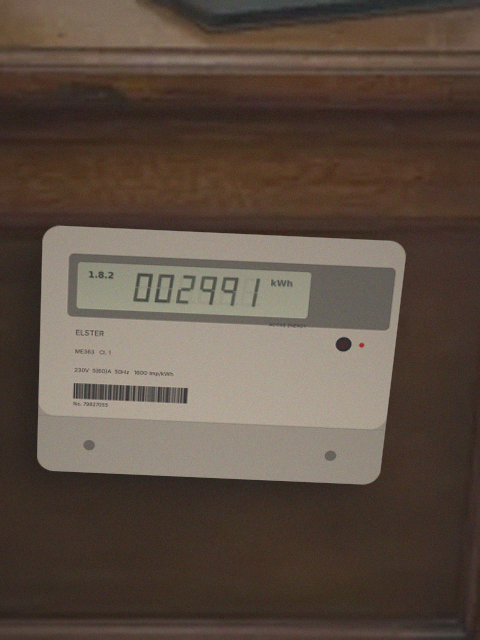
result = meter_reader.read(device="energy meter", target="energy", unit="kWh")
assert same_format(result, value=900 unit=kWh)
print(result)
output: value=2991 unit=kWh
